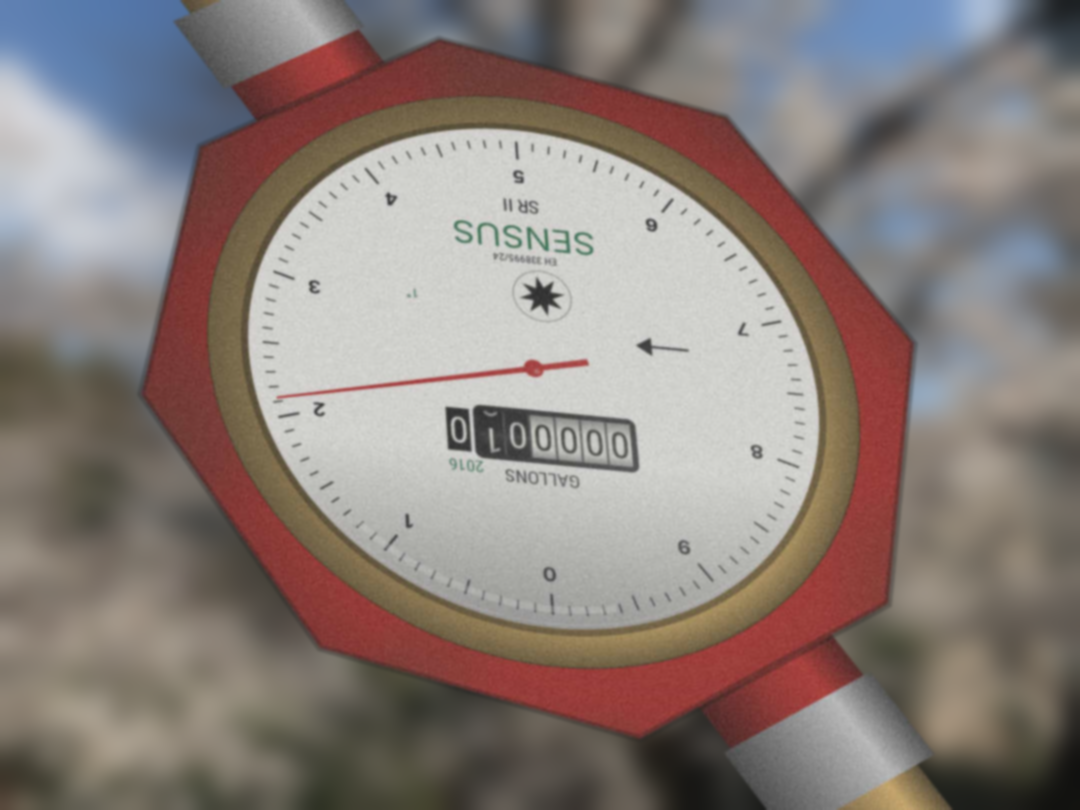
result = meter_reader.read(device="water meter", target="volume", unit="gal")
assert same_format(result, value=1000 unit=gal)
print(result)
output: value=12.1 unit=gal
